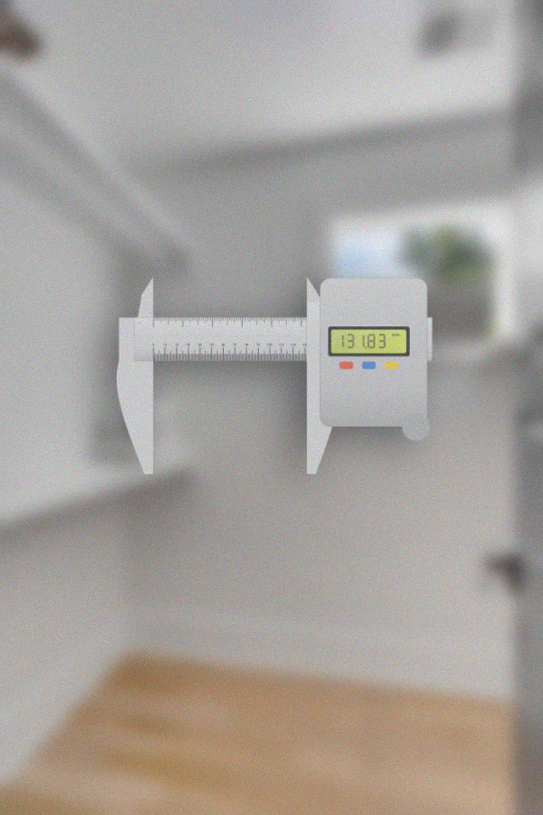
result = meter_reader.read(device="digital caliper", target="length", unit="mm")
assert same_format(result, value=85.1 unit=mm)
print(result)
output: value=131.83 unit=mm
